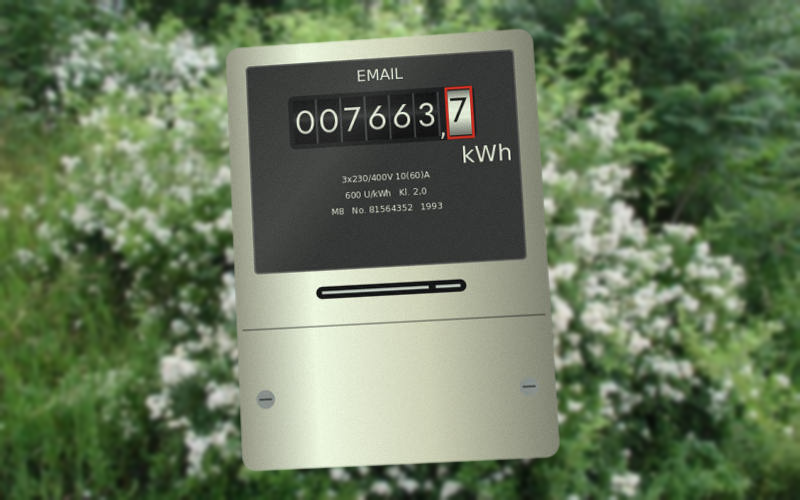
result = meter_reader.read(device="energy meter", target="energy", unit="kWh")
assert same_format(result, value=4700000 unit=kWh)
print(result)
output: value=7663.7 unit=kWh
